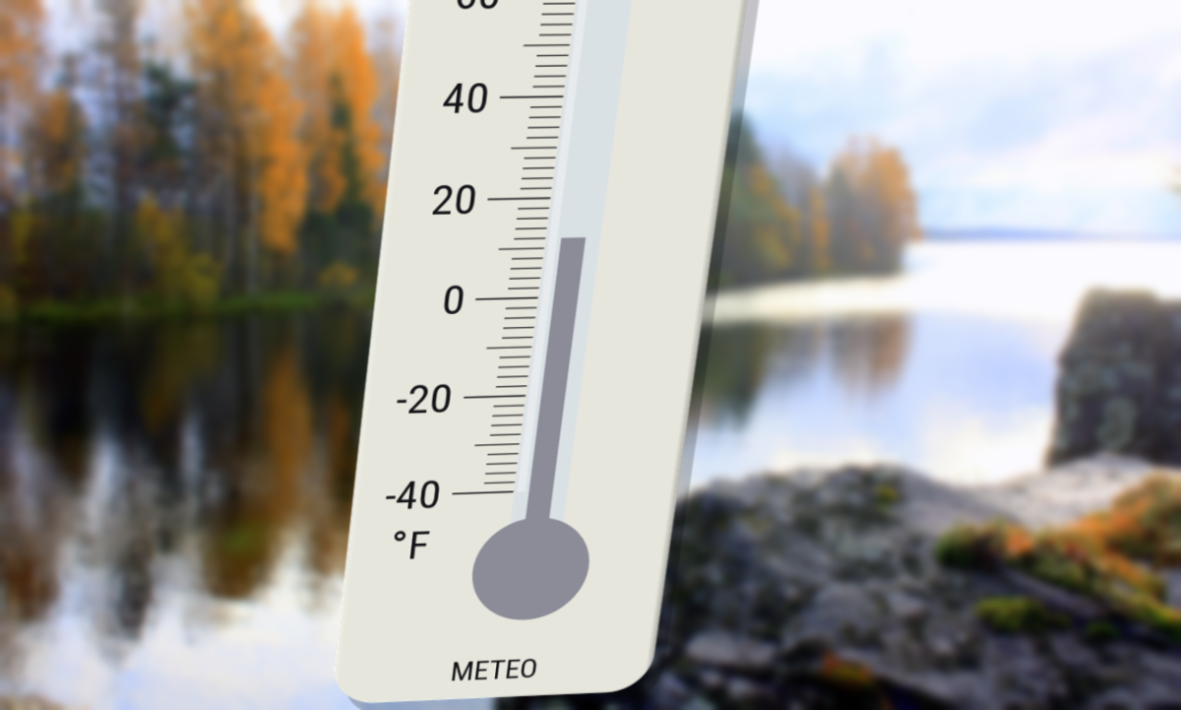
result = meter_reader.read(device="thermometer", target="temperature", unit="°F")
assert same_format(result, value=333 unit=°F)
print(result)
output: value=12 unit=°F
